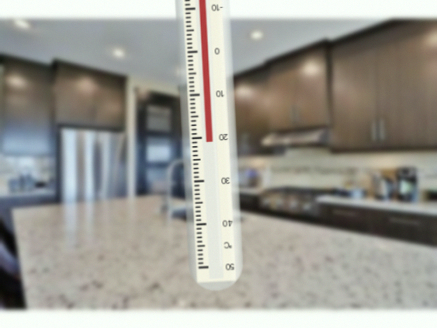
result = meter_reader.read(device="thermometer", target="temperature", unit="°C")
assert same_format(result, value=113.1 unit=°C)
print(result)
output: value=21 unit=°C
